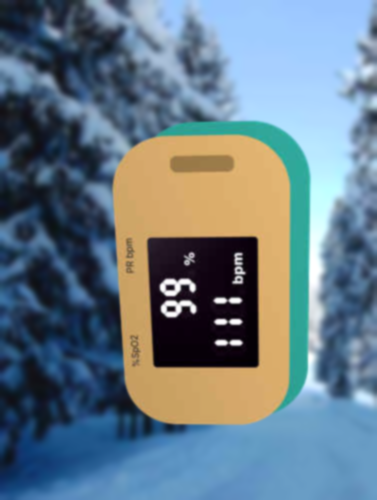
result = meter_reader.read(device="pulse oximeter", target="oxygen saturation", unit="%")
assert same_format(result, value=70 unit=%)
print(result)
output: value=99 unit=%
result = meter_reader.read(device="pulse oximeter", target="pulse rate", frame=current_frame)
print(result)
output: value=111 unit=bpm
